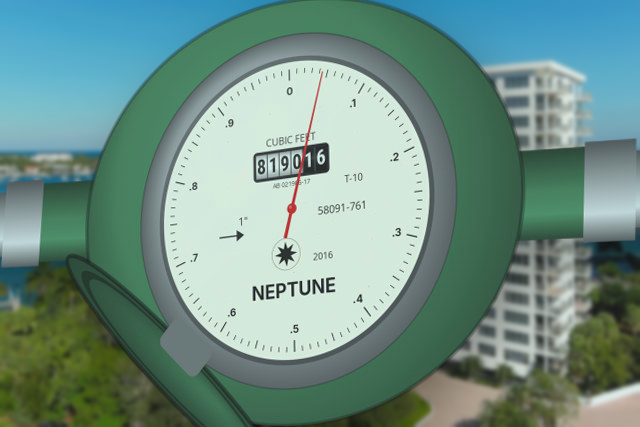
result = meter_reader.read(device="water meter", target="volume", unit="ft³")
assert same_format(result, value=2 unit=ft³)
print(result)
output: value=819016.04 unit=ft³
